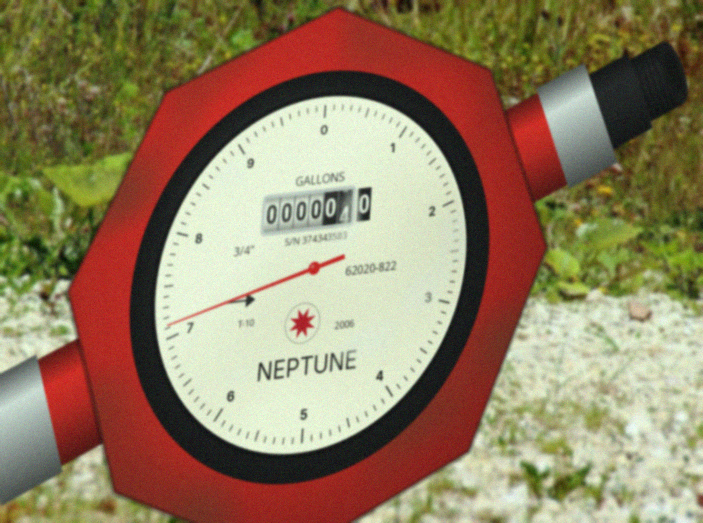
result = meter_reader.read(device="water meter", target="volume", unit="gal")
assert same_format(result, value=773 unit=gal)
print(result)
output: value=37.1 unit=gal
